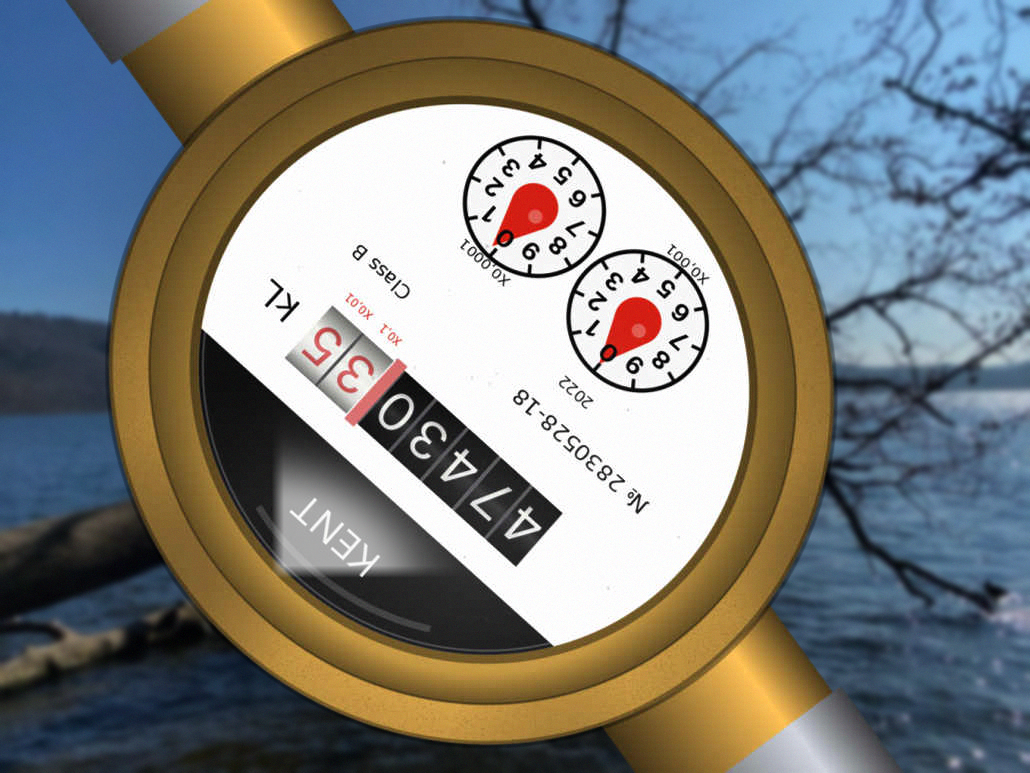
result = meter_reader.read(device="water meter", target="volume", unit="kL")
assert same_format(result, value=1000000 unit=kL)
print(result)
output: value=47430.3500 unit=kL
